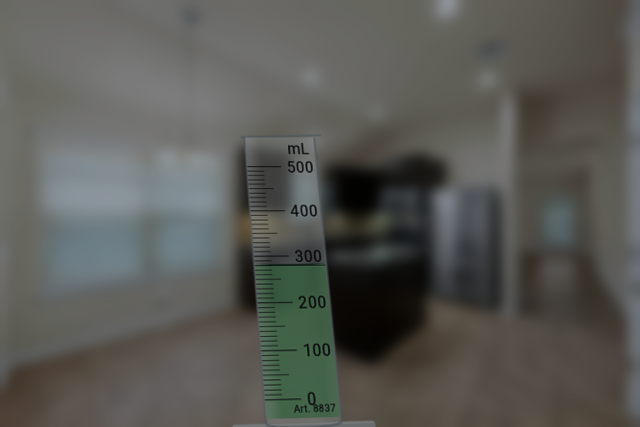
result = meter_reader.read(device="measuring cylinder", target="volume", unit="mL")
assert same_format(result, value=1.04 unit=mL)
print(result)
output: value=280 unit=mL
